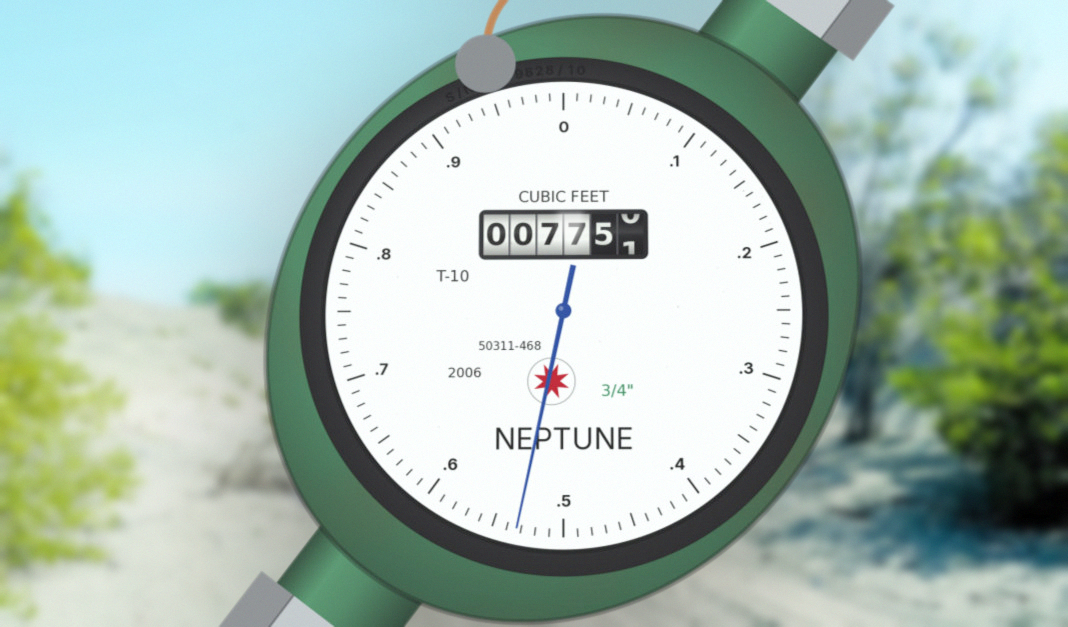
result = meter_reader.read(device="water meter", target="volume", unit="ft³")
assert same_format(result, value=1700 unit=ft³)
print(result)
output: value=7750.53 unit=ft³
